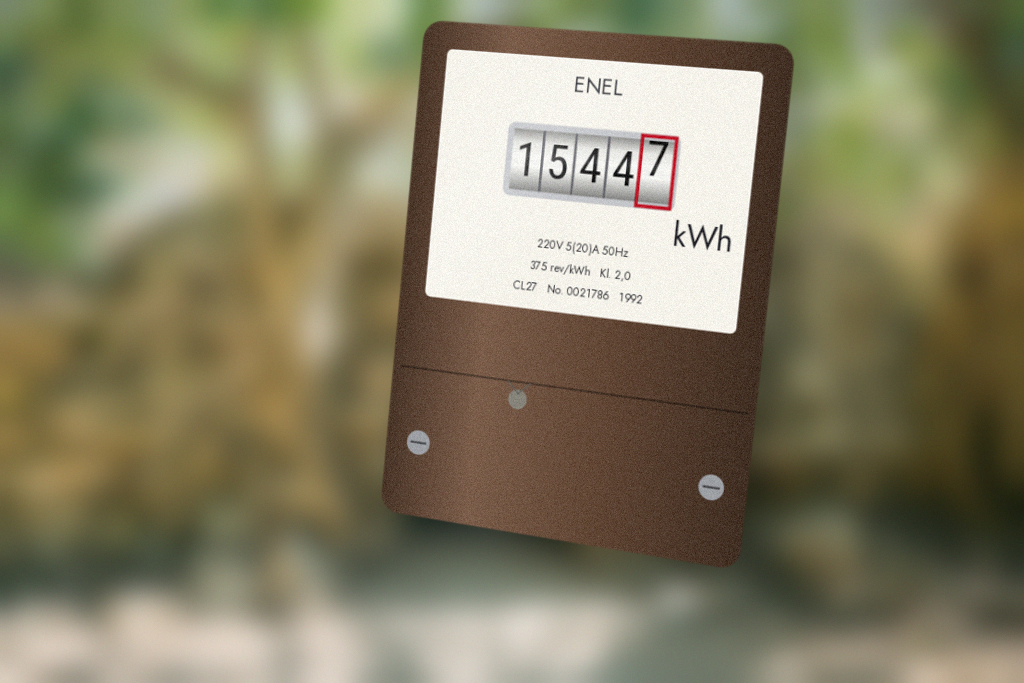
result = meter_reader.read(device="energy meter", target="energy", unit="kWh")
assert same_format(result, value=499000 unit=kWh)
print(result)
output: value=1544.7 unit=kWh
